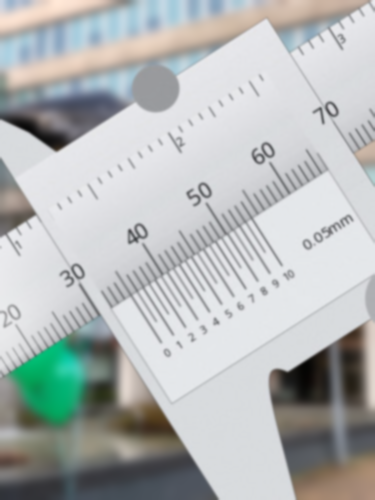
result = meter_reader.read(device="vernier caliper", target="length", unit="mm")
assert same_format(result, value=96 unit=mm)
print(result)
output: value=35.0 unit=mm
